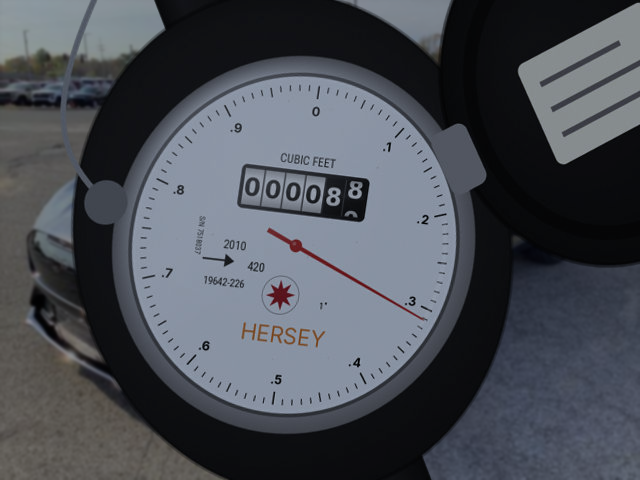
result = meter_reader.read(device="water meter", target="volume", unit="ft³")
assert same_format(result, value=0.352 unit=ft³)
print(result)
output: value=88.31 unit=ft³
